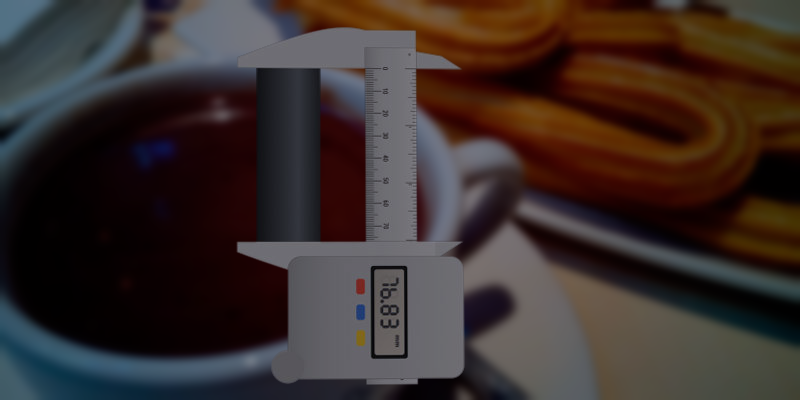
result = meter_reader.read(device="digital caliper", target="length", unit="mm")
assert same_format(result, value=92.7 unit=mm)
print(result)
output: value=76.83 unit=mm
